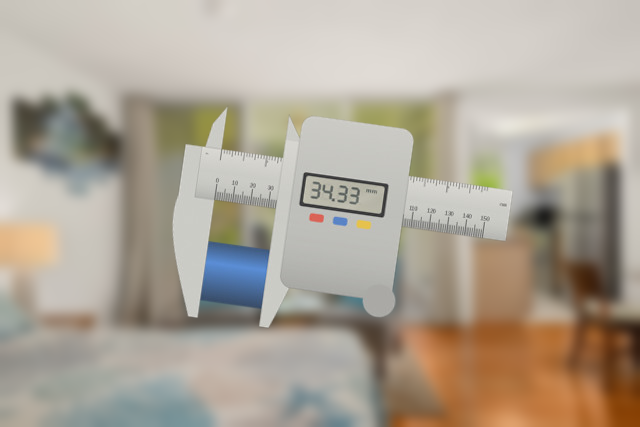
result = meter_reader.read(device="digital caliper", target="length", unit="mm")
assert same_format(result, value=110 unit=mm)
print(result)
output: value=34.33 unit=mm
